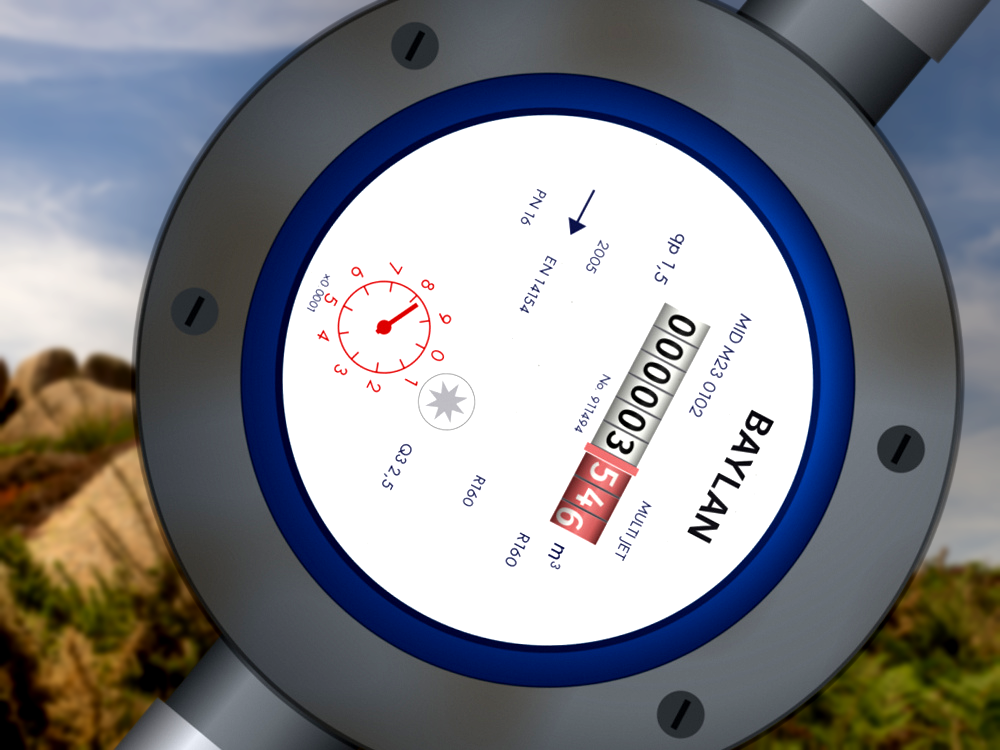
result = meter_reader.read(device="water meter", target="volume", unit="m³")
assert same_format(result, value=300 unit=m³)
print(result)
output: value=3.5458 unit=m³
